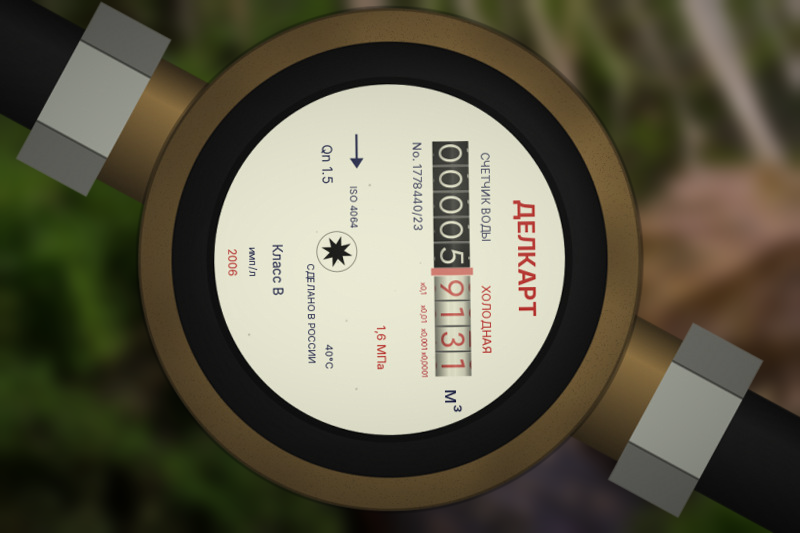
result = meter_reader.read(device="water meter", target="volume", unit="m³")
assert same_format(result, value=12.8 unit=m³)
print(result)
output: value=5.9131 unit=m³
